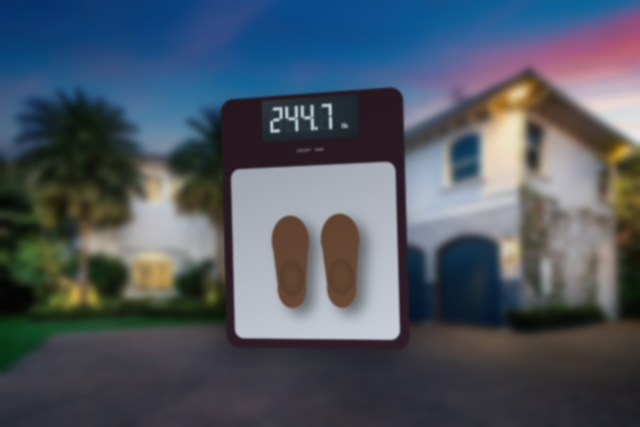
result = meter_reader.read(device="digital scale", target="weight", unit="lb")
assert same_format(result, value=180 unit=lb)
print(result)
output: value=244.7 unit=lb
